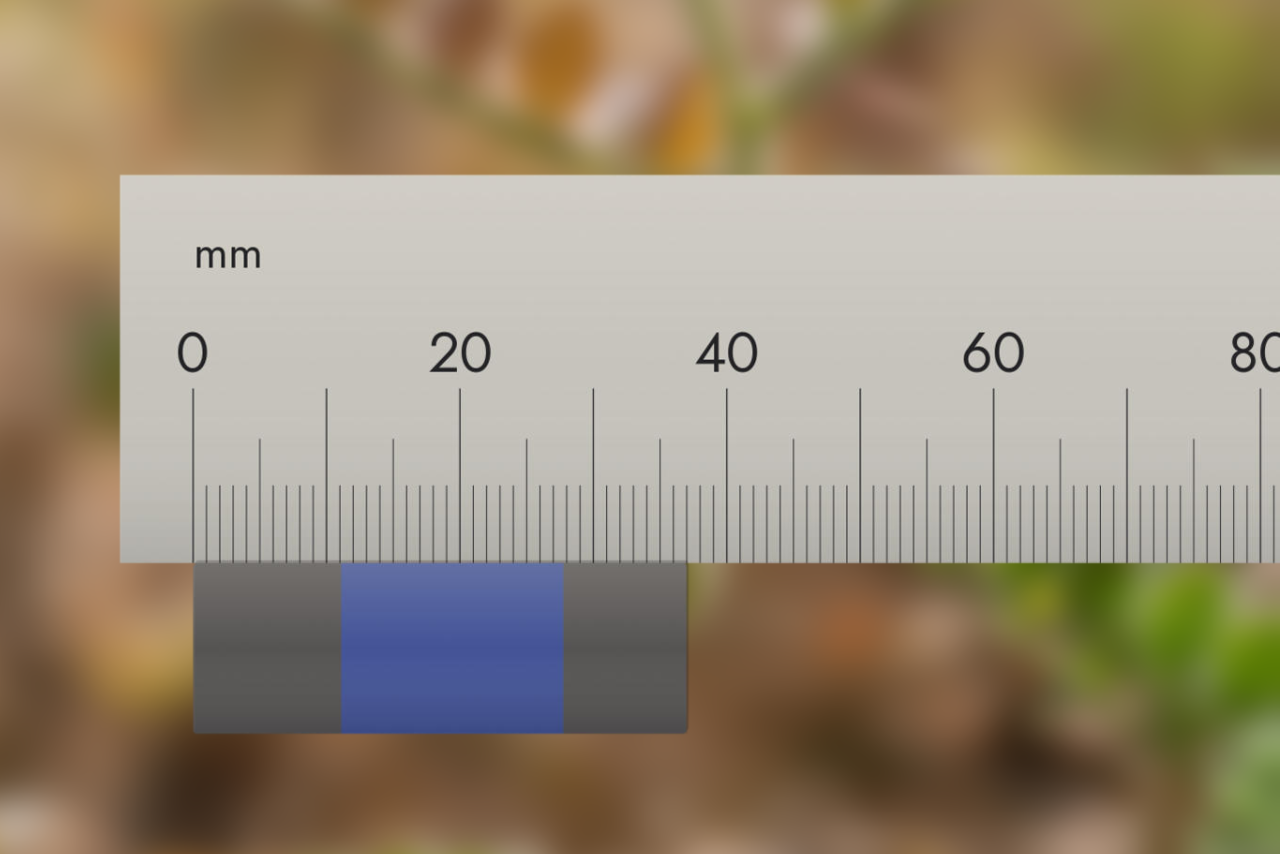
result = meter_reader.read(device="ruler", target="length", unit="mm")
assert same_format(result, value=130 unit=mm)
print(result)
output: value=37 unit=mm
